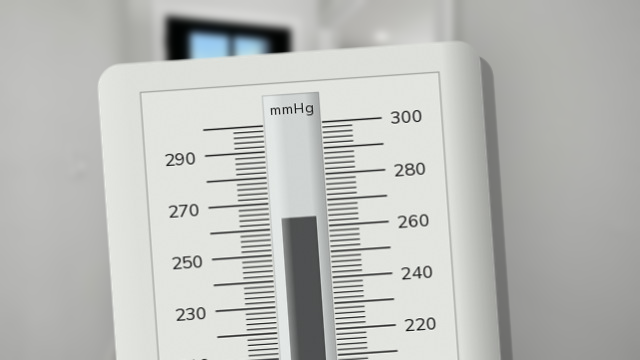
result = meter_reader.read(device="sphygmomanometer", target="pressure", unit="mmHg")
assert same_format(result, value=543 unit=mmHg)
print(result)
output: value=264 unit=mmHg
